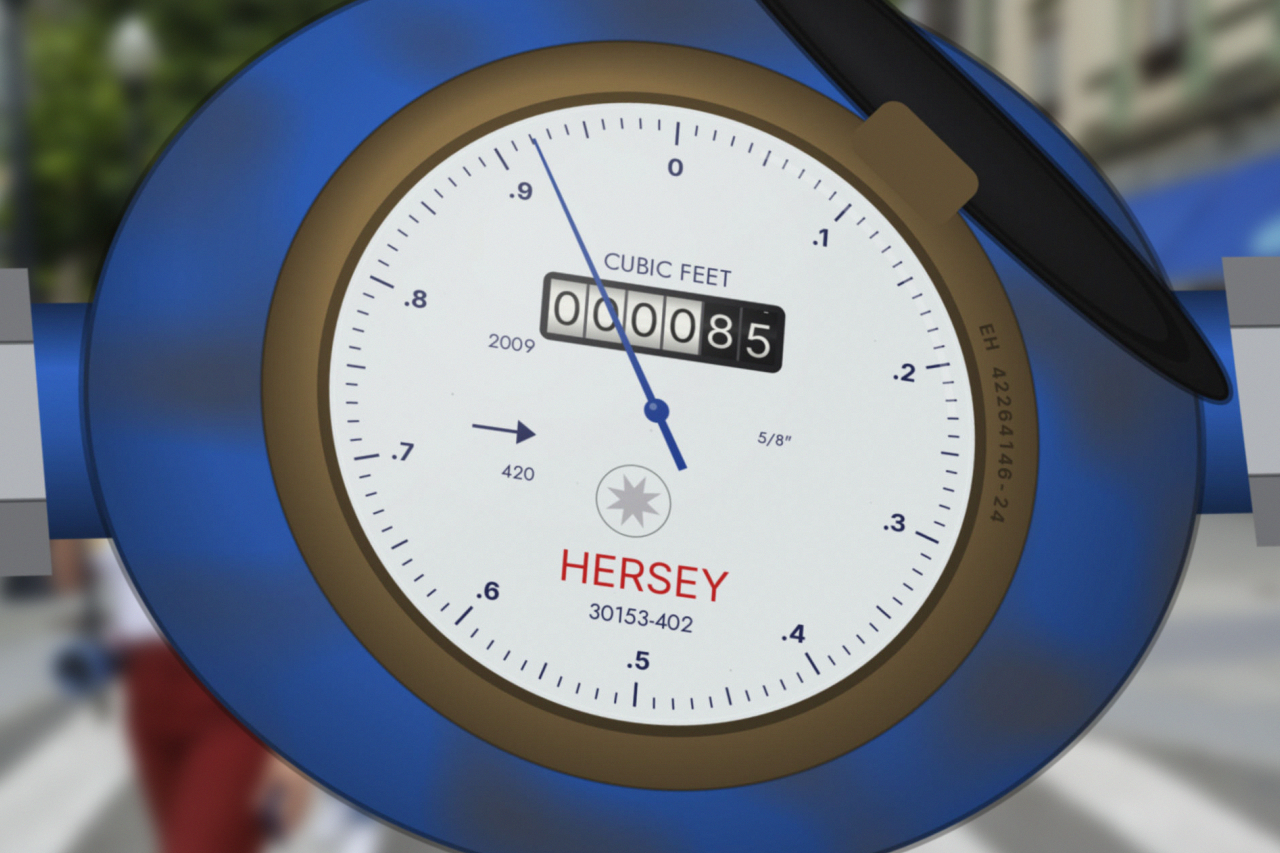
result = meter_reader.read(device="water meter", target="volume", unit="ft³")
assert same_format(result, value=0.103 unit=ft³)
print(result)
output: value=84.92 unit=ft³
